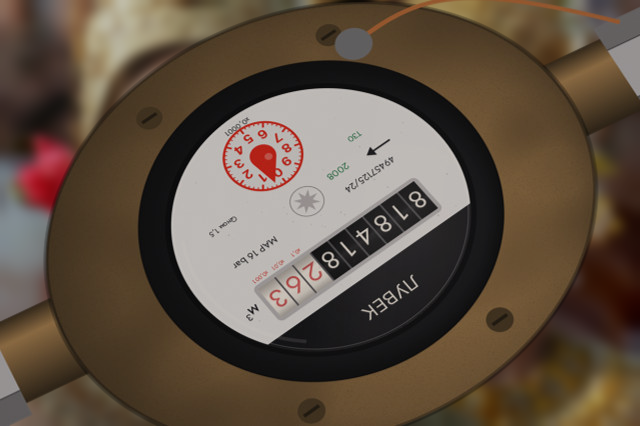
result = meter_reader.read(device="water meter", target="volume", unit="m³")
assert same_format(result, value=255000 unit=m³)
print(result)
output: value=818418.2630 unit=m³
